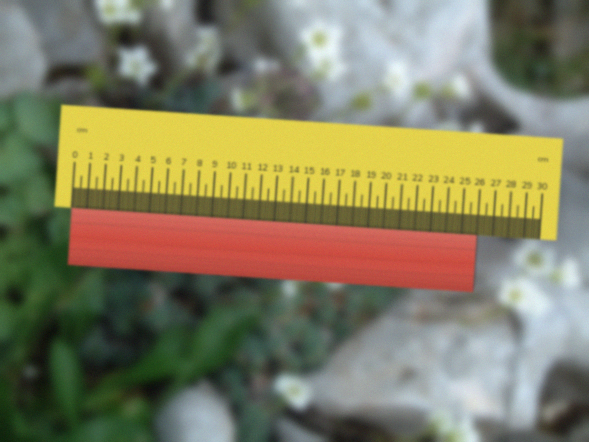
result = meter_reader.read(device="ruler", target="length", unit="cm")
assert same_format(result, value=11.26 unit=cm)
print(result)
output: value=26 unit=cm
